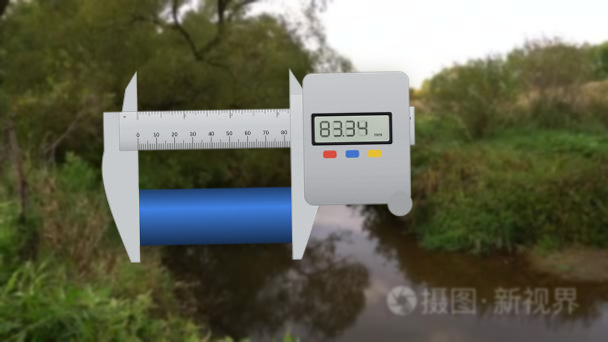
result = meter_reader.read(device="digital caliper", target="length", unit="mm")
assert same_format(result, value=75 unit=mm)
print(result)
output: value=83.34 unit=mm
